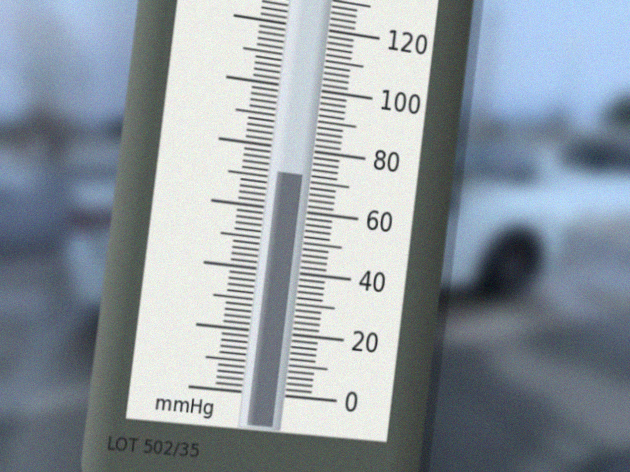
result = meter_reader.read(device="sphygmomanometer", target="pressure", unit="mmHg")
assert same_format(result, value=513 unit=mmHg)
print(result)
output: value=72 unit=mmHg
